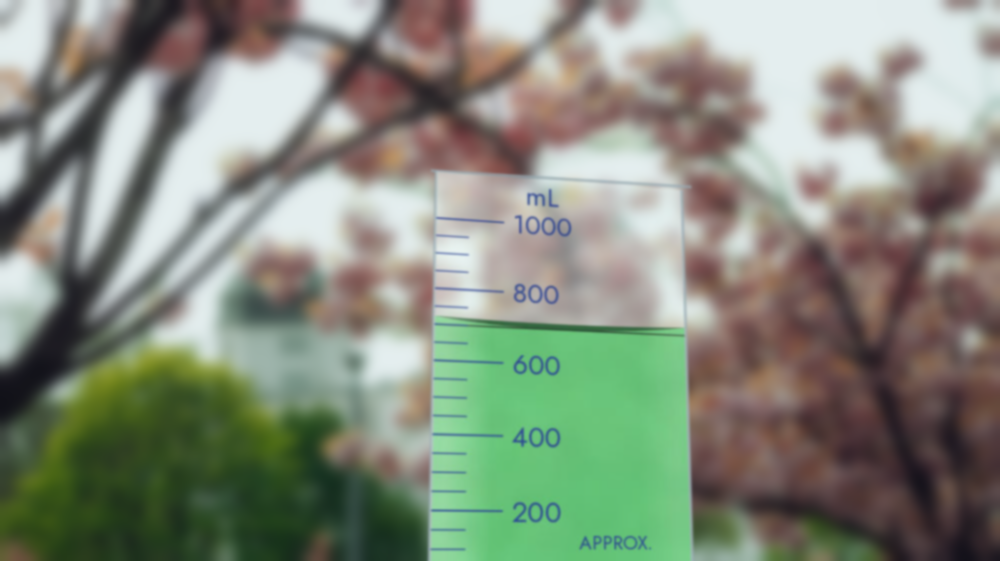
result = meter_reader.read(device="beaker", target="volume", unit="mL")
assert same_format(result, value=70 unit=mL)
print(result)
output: value=700 unit=mL
